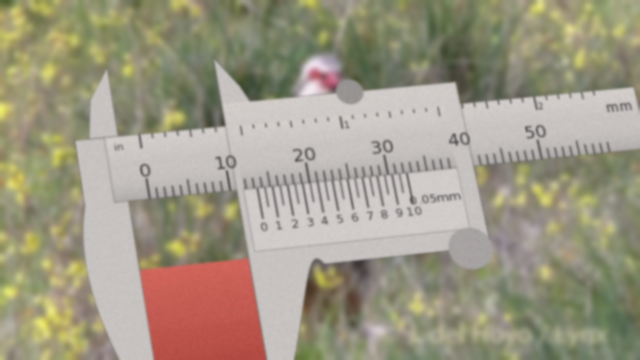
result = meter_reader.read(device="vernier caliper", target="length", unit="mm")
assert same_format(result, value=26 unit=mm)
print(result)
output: value=13.4 unit=mm
